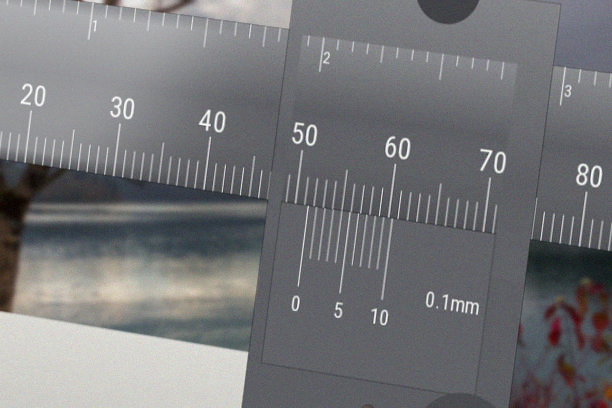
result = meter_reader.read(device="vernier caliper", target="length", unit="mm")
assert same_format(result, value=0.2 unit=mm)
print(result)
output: value=51.4 unit=mm
